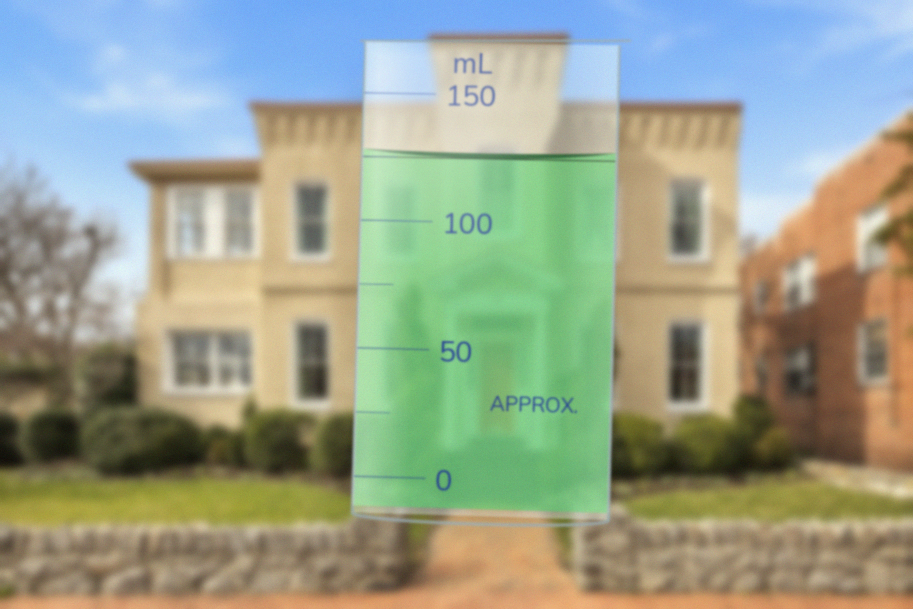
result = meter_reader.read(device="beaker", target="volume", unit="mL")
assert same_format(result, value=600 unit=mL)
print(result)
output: value=125 unit=mL
